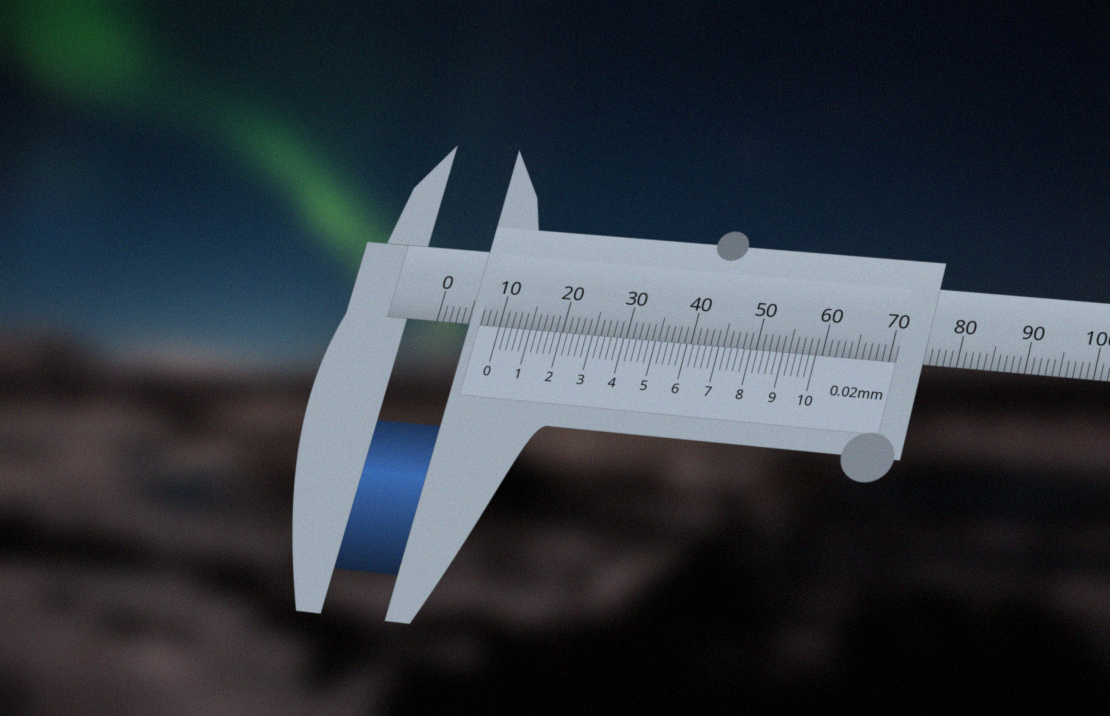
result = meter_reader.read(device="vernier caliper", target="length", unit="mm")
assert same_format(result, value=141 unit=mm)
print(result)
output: value=10.0 unit=mm
